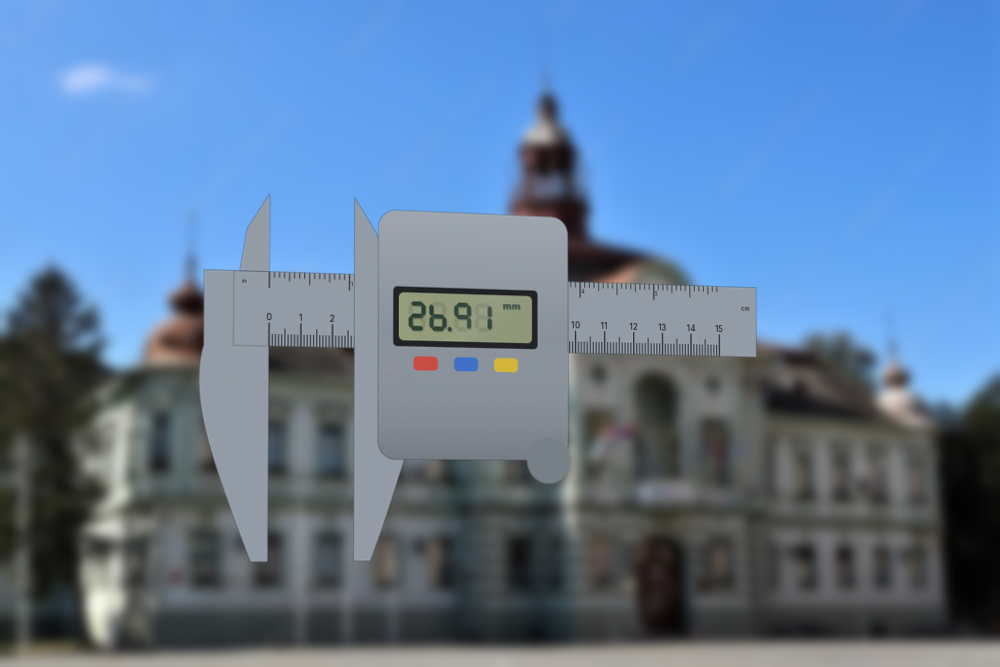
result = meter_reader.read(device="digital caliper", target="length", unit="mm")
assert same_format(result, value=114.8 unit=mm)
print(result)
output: value=26.91 unit=mm
